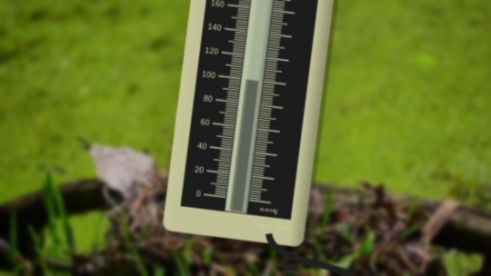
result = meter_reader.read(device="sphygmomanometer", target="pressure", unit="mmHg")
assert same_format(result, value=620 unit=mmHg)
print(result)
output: value=100 unit=mmHg
